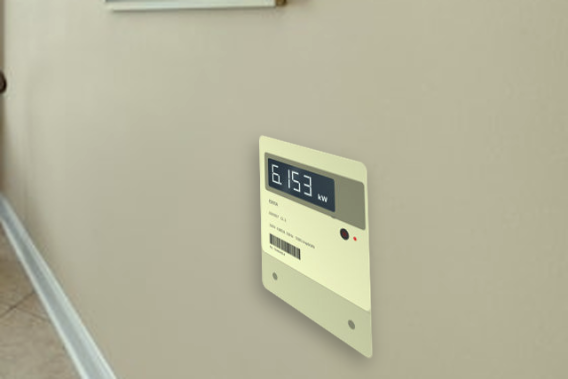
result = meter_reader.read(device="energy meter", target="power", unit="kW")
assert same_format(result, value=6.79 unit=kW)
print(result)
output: value=6.153 unit=kW
